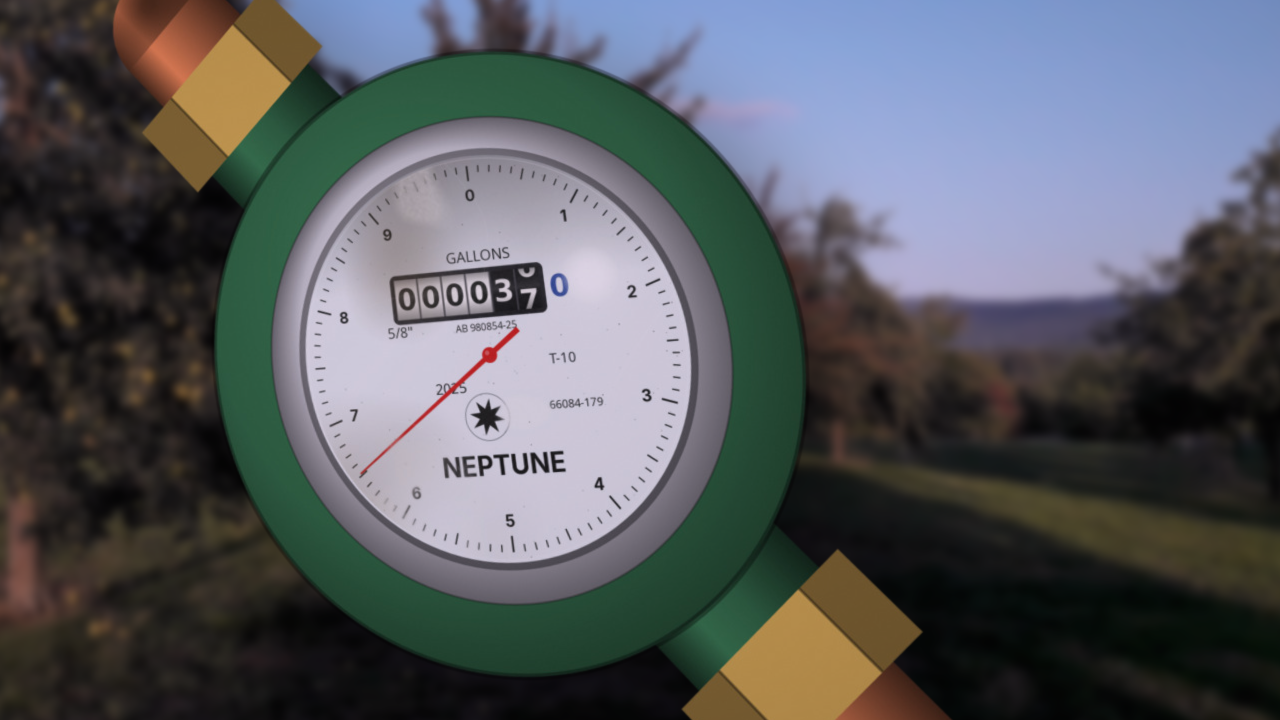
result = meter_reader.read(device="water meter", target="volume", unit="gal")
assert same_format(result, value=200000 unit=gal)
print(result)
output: value=366.5 unit=gal
